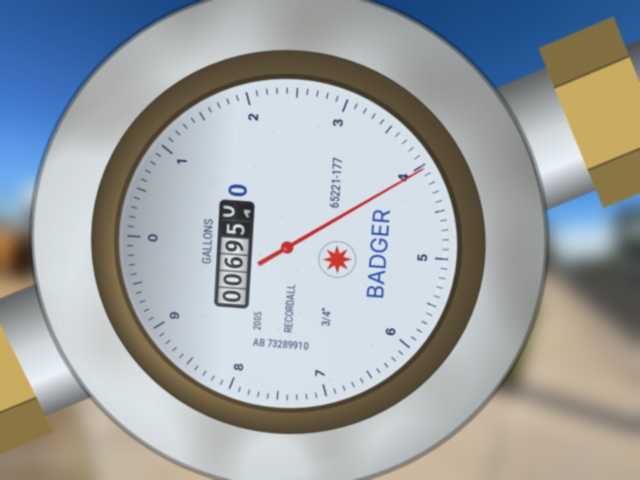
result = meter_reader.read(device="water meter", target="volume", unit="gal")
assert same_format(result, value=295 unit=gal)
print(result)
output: value=69504.0 unit=gal
